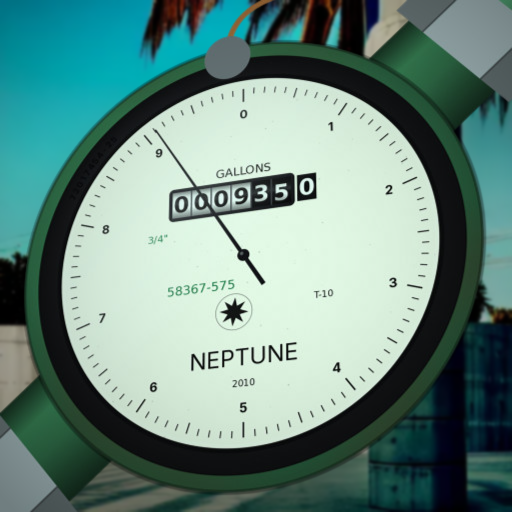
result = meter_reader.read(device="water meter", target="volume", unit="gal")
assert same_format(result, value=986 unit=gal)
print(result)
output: value=9349.1 unit=gal
